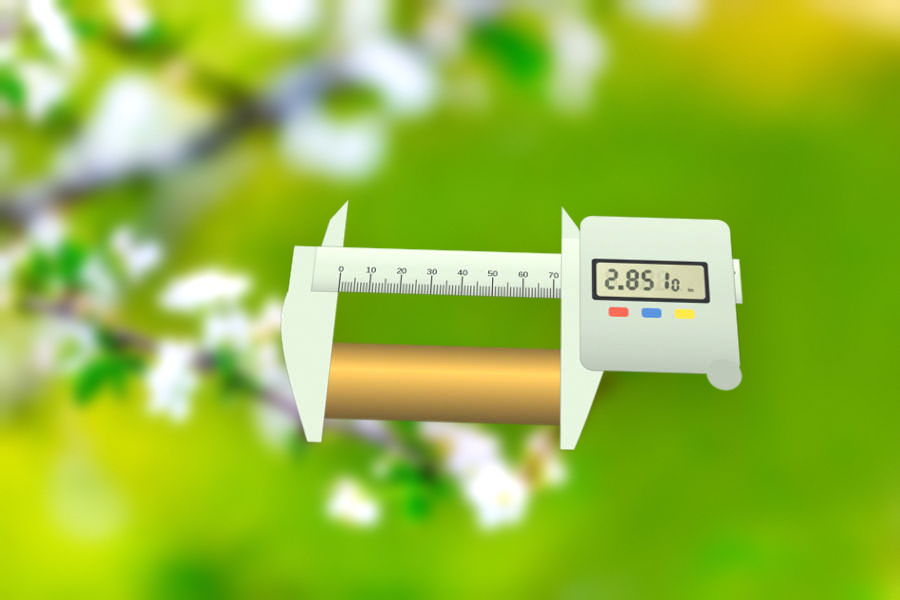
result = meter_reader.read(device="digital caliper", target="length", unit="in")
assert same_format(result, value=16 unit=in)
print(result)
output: value=2.8510 unit=in
